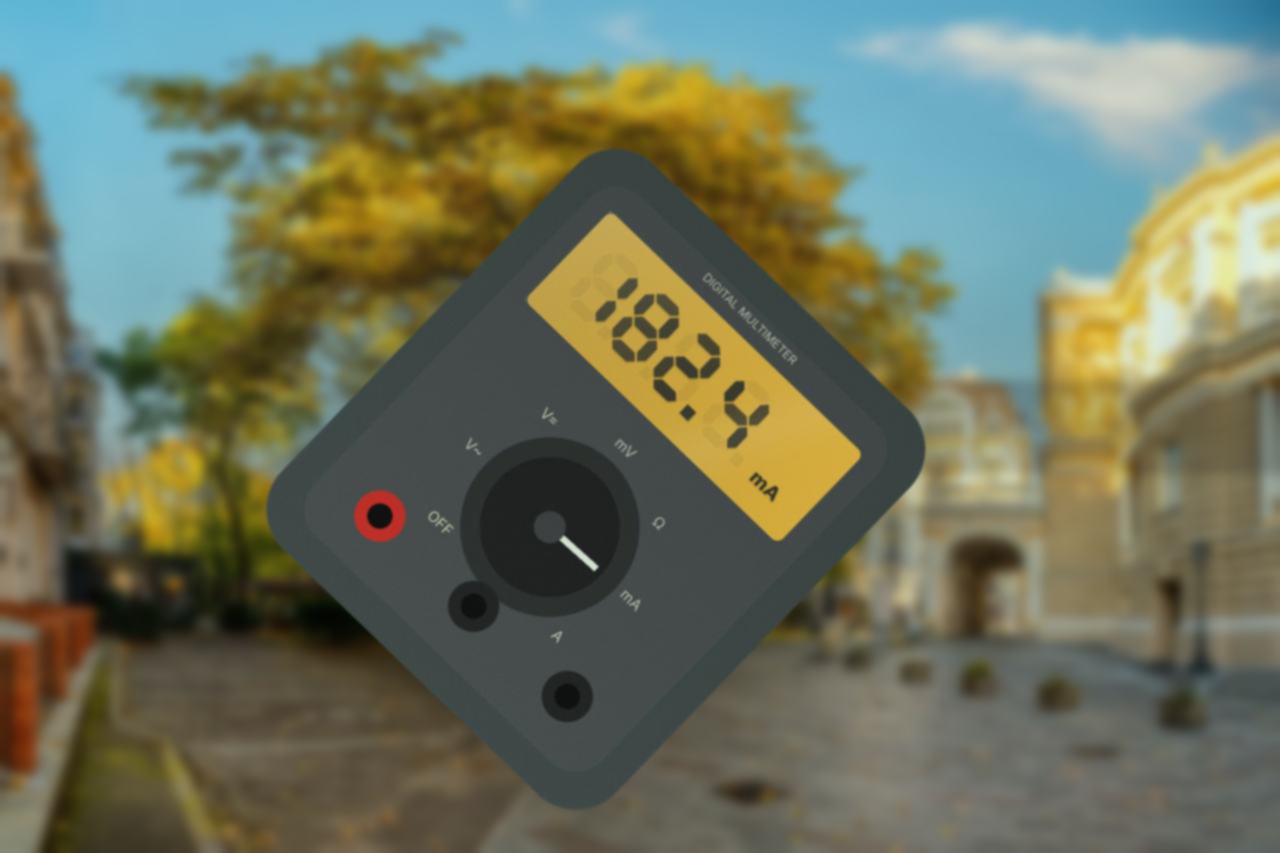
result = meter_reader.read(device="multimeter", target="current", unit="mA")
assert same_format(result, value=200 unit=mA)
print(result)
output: value=182.4 unit=mA
